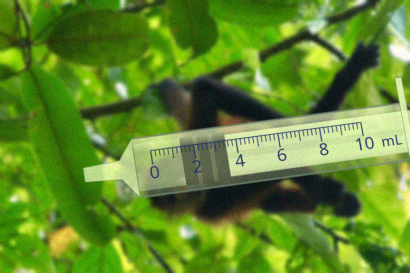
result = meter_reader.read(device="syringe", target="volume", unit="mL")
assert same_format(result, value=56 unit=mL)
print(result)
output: value=1.4 unit=mL
